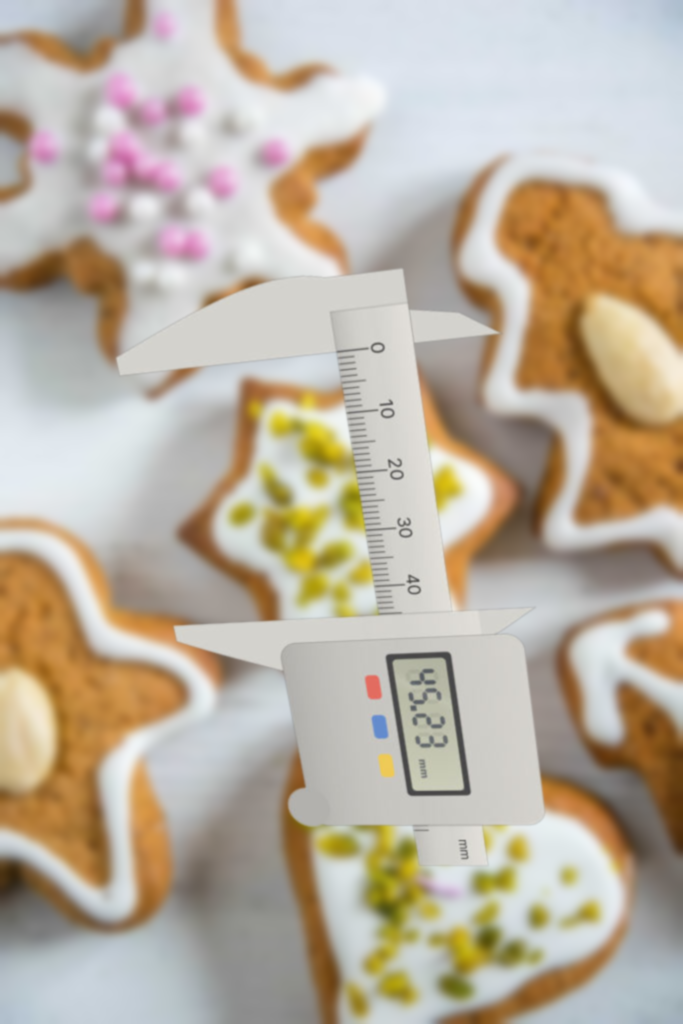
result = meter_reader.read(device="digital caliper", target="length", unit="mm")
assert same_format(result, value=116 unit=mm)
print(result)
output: value=45.23 unit=mm
